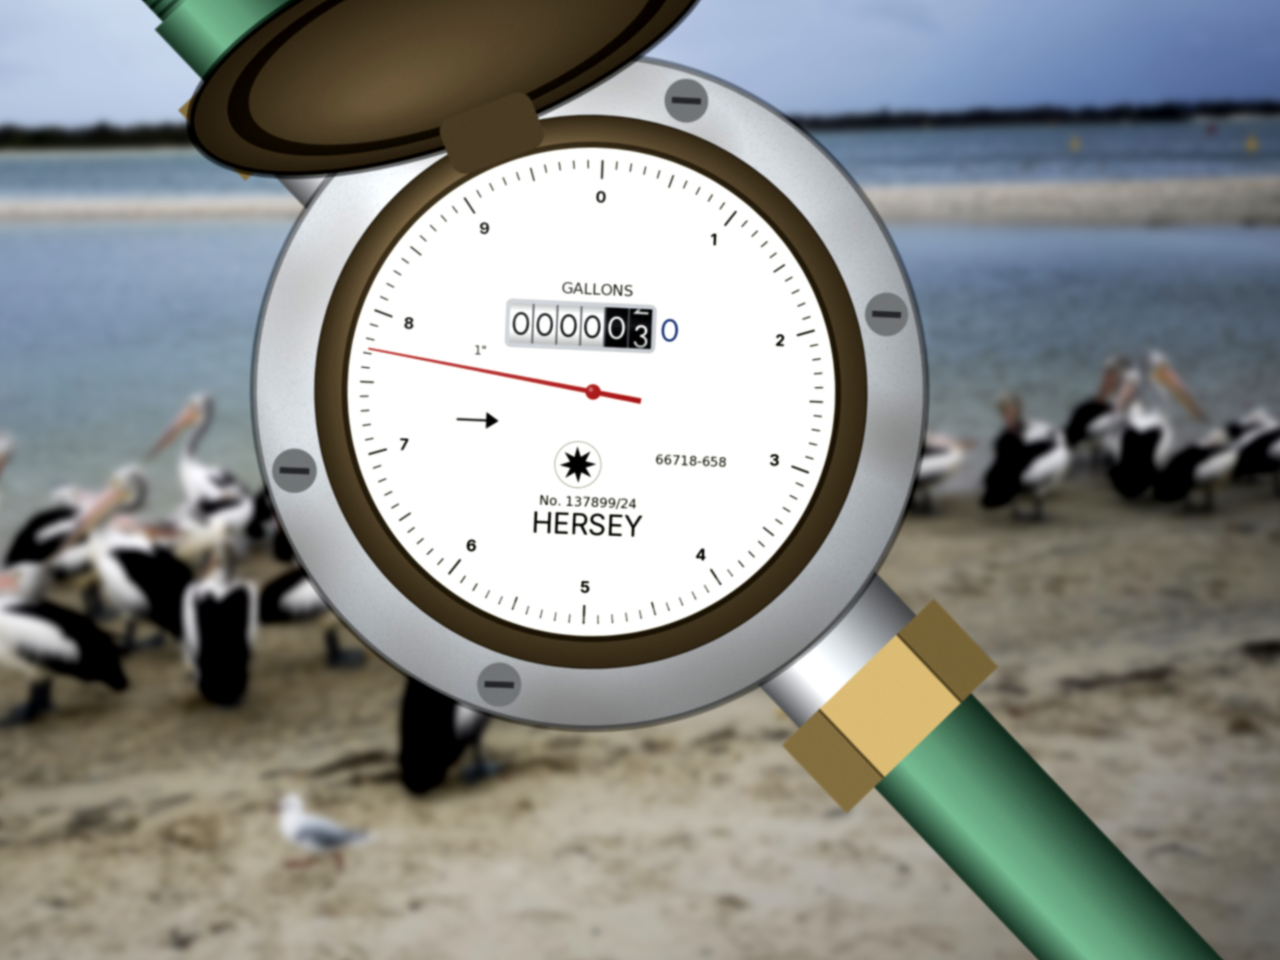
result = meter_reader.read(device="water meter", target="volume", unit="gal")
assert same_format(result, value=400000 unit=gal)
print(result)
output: value=27.7 unit=gal
